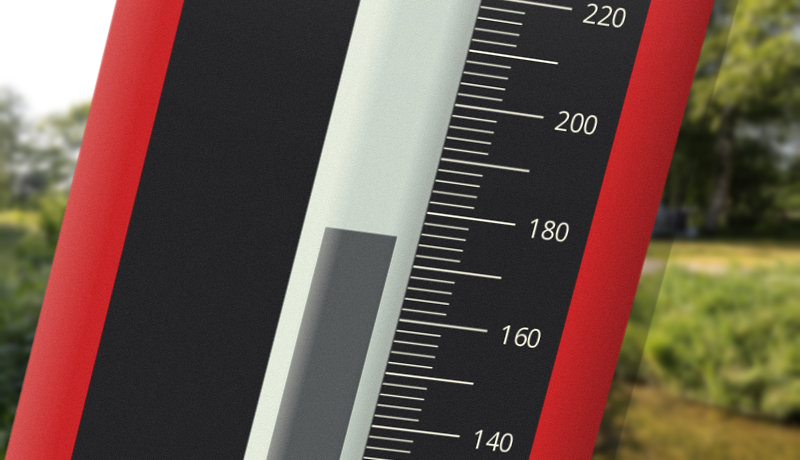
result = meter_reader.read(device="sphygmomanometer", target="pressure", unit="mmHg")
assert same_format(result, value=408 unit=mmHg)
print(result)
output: value=175 unit=mmHg
